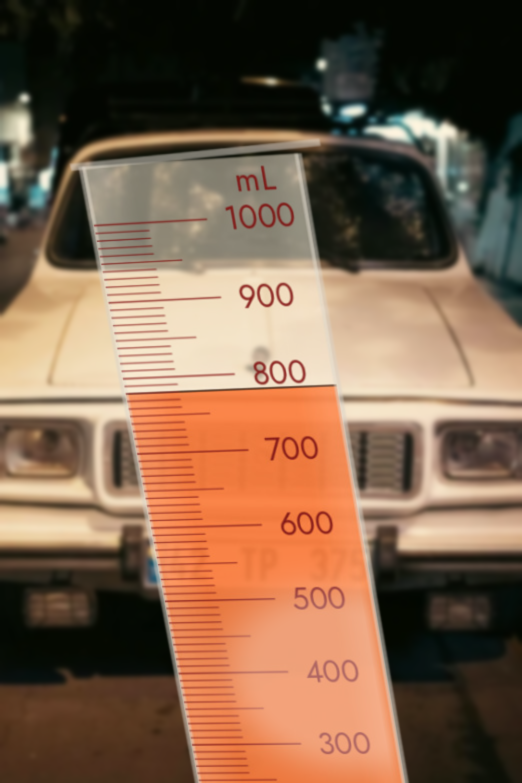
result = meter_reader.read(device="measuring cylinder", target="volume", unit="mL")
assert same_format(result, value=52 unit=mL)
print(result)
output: value=780 unit=mL
